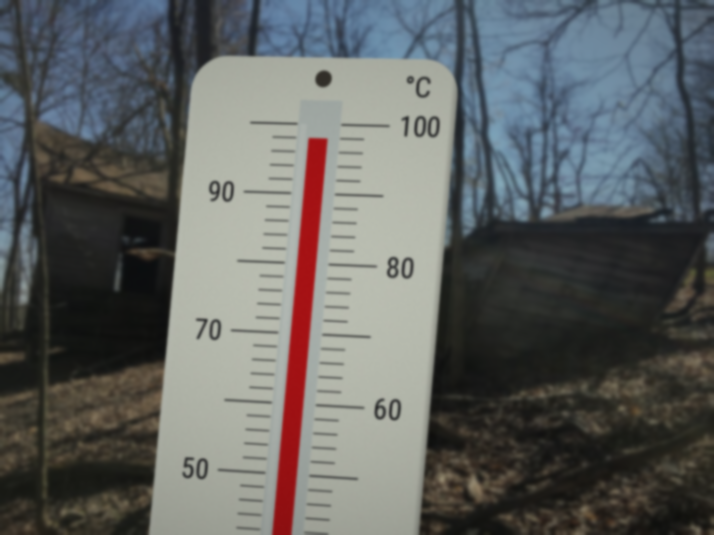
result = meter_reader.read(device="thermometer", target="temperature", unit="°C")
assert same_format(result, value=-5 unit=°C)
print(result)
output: value=98 unit=°C
